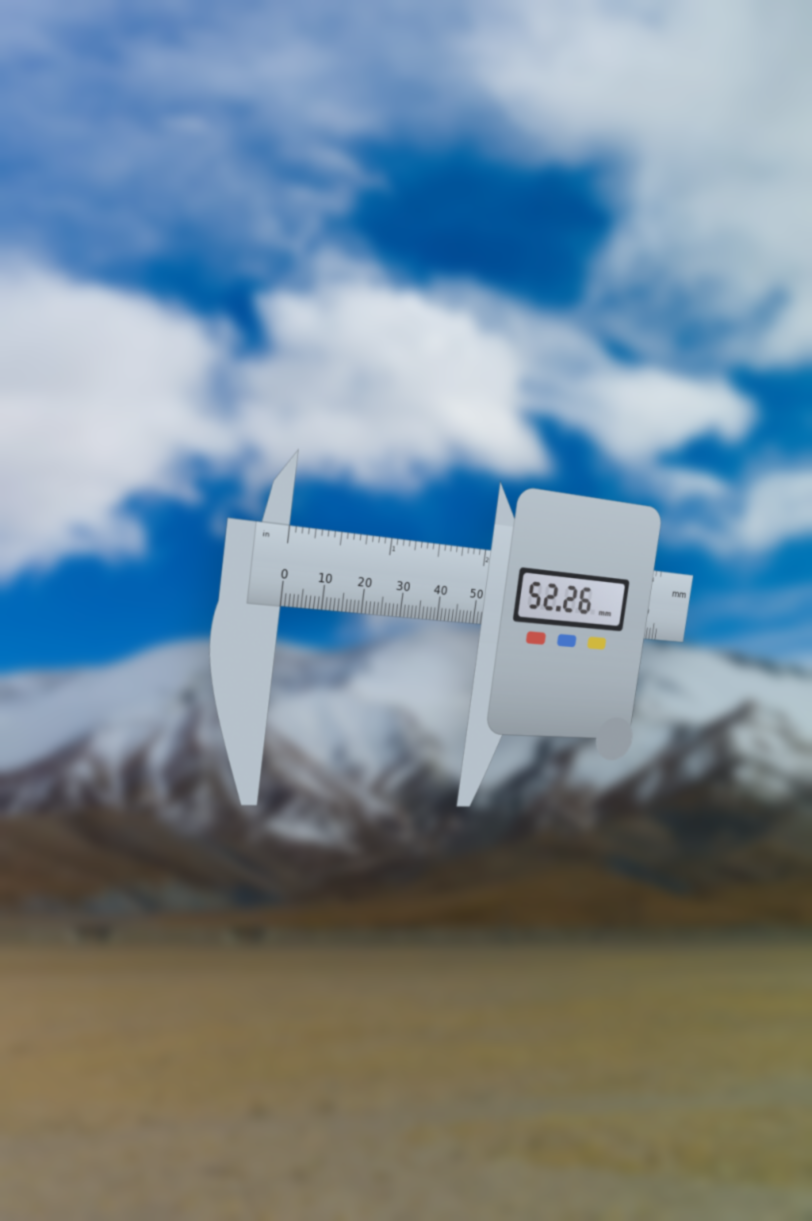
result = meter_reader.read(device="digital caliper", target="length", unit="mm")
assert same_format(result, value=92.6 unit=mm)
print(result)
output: value=52.26 unit=mm
